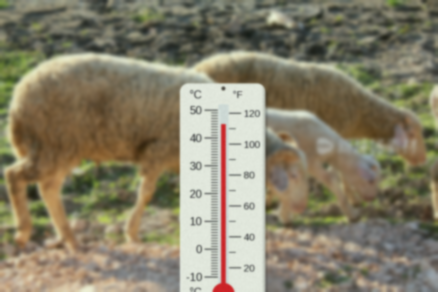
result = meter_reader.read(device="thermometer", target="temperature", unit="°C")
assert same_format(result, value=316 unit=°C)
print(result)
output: value=45 unit=°C
